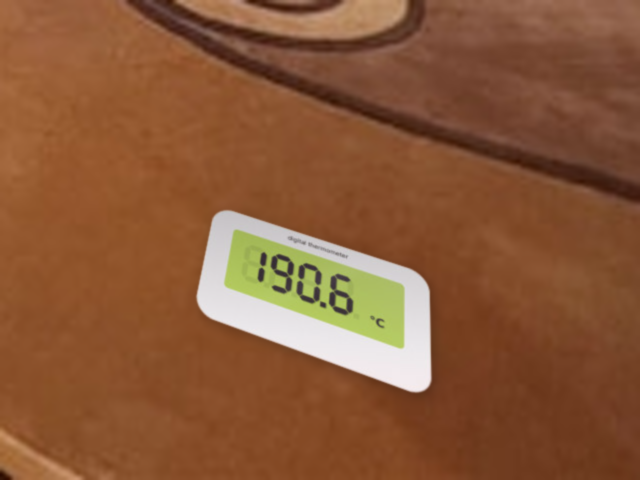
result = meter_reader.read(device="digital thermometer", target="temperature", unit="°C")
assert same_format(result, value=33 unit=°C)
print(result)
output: value=190.6 unit=°C
